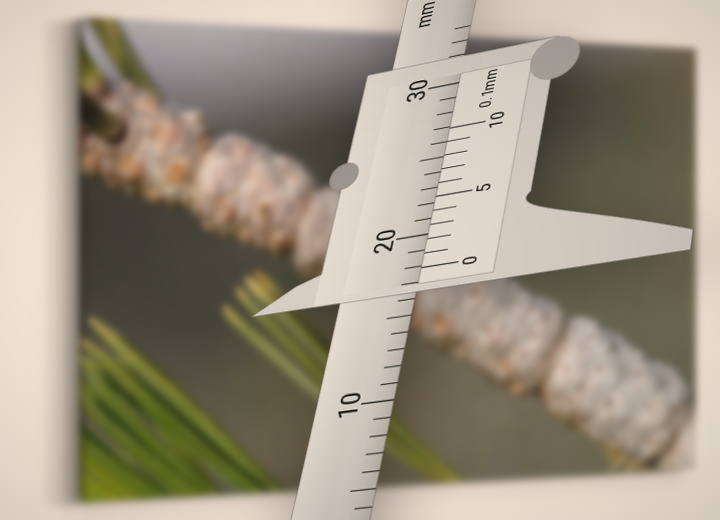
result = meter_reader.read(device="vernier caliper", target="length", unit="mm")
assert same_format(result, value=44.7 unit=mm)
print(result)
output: value=17.9 unit=mm
